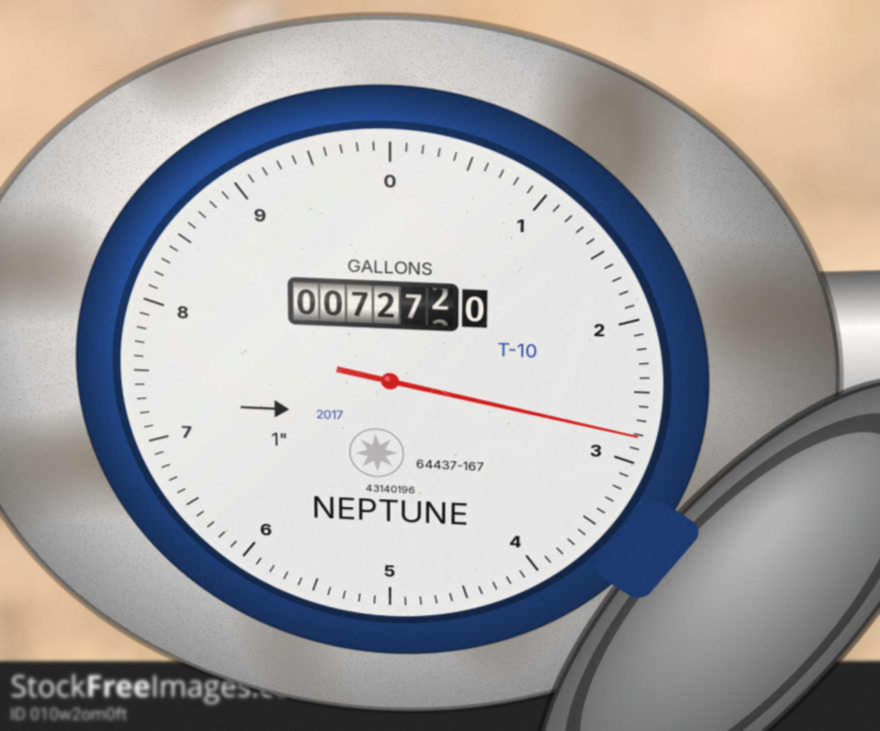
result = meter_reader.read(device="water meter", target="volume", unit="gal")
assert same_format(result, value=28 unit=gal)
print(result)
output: value=72722.8 unit=gal
